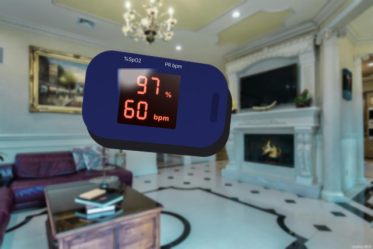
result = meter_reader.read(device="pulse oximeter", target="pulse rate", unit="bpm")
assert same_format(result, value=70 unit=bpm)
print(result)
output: value=60 unit=bpm
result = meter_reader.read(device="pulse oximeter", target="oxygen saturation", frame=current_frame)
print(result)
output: value=97 unit=%
